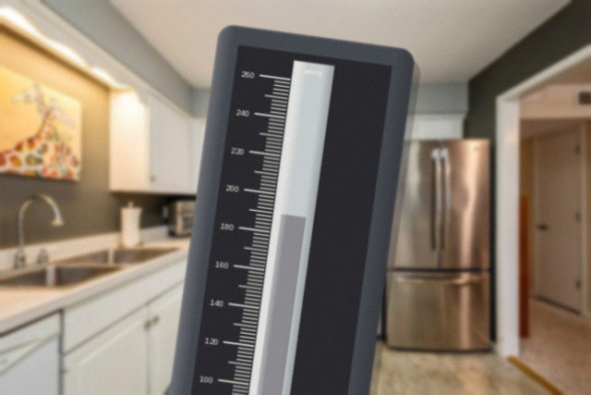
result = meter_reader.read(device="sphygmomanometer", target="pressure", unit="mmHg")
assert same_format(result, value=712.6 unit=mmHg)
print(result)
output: value=190 unit=mmHg
